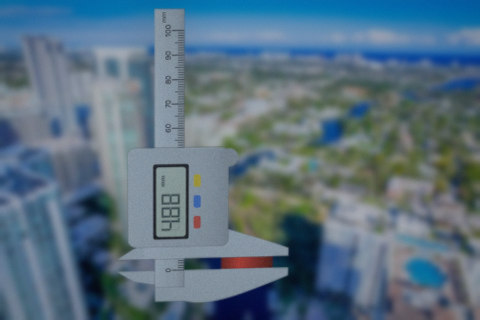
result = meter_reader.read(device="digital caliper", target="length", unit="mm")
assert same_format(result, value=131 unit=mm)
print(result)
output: value=4.88 unit=mm
